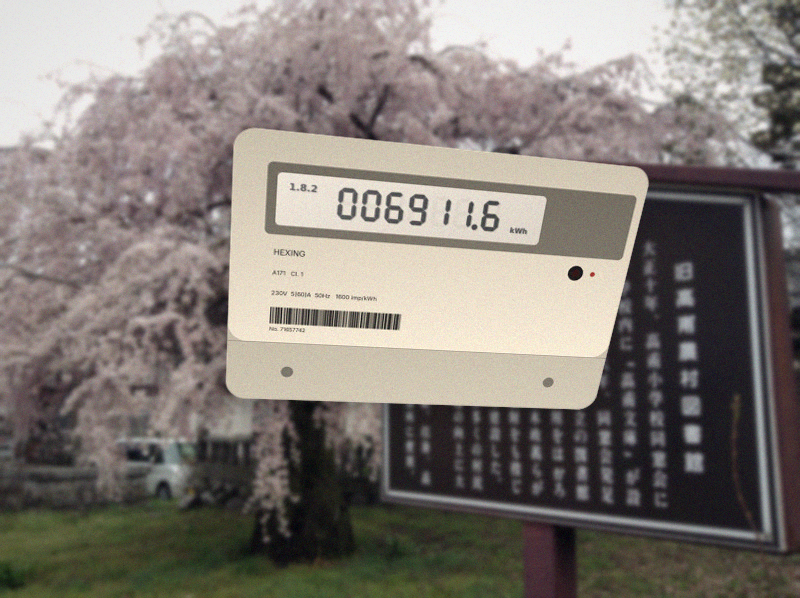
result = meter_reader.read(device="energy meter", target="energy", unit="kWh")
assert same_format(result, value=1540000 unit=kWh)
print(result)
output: value=6911.6 unit=kWh
